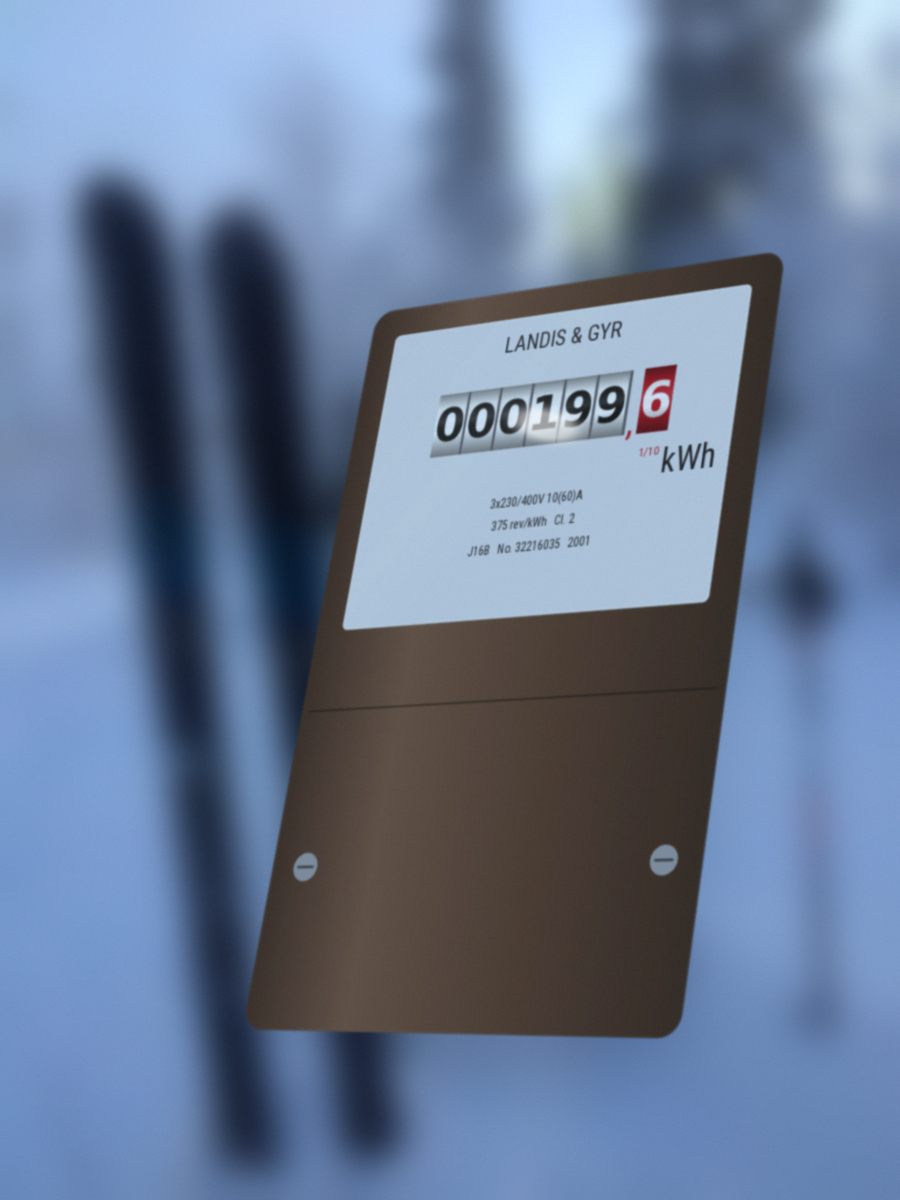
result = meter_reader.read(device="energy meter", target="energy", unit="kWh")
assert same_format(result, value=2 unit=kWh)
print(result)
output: value=199.6 unit=kWh
